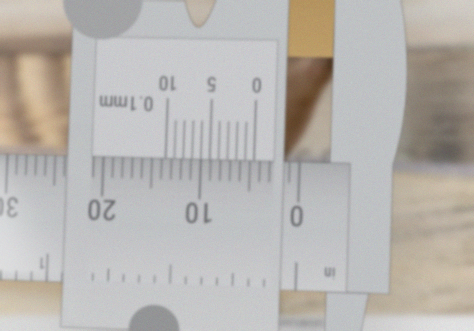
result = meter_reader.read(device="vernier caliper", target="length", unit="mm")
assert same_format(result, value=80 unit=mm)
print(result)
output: value=4.6 unit=mm
